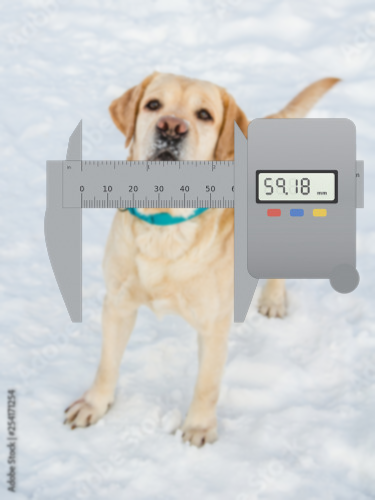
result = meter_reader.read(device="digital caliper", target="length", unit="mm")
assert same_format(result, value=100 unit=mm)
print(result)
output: value=59.18 unit=mm
